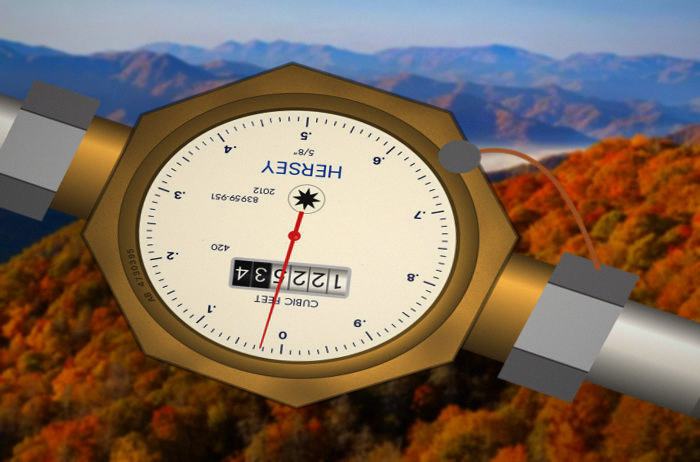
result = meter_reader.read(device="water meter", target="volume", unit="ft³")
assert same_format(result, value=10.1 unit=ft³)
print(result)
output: value=122534.02 unit=ft³
